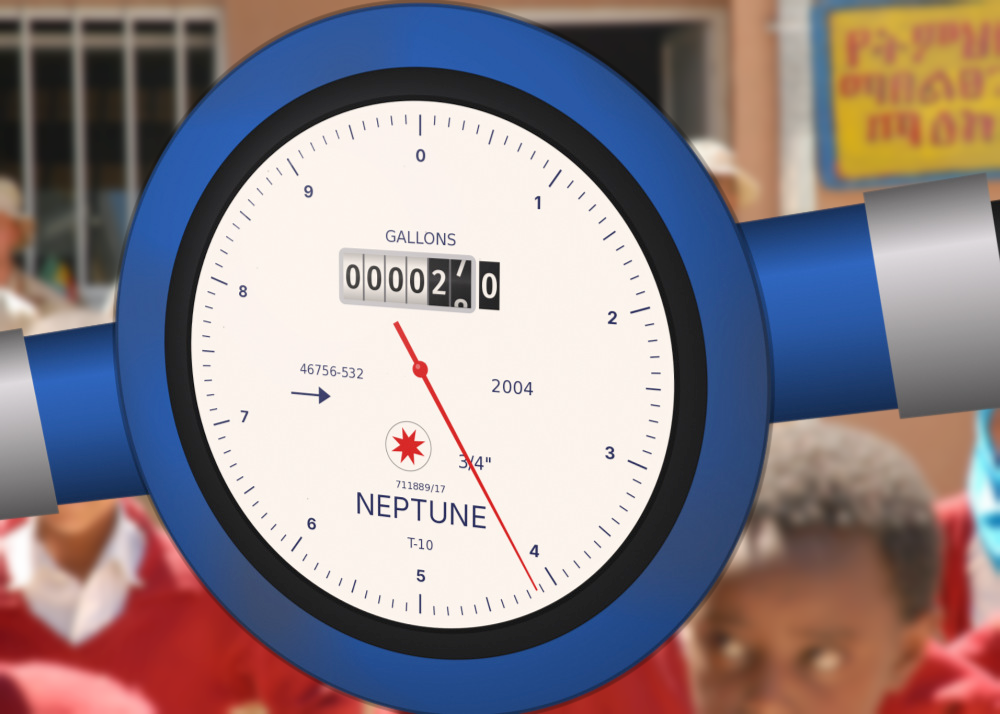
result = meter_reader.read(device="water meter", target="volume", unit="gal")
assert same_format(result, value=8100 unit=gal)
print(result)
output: value=274.1 unit=gal
